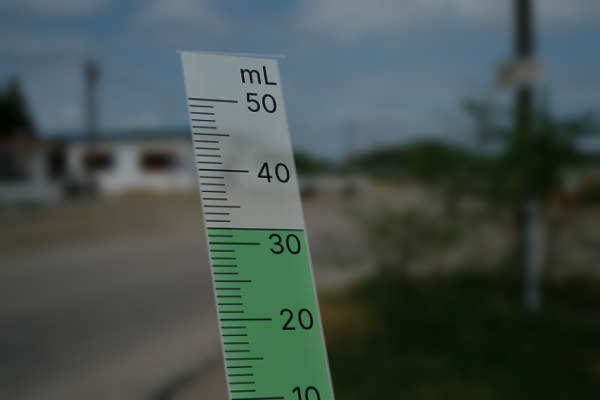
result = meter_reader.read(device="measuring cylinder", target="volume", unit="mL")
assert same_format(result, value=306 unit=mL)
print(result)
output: value=32 unit=mL
